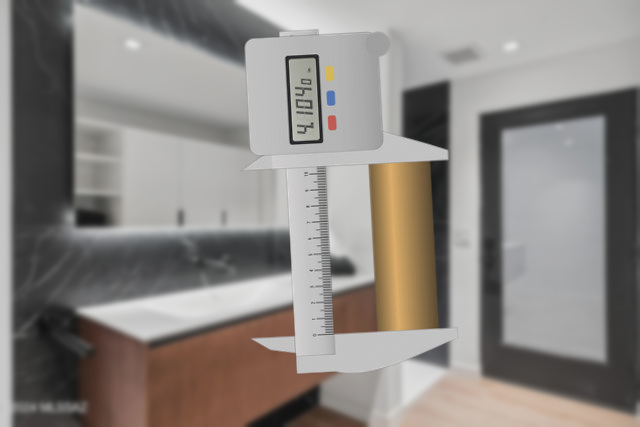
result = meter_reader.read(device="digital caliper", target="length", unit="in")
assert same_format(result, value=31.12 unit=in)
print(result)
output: value=4.1040 unit=in
